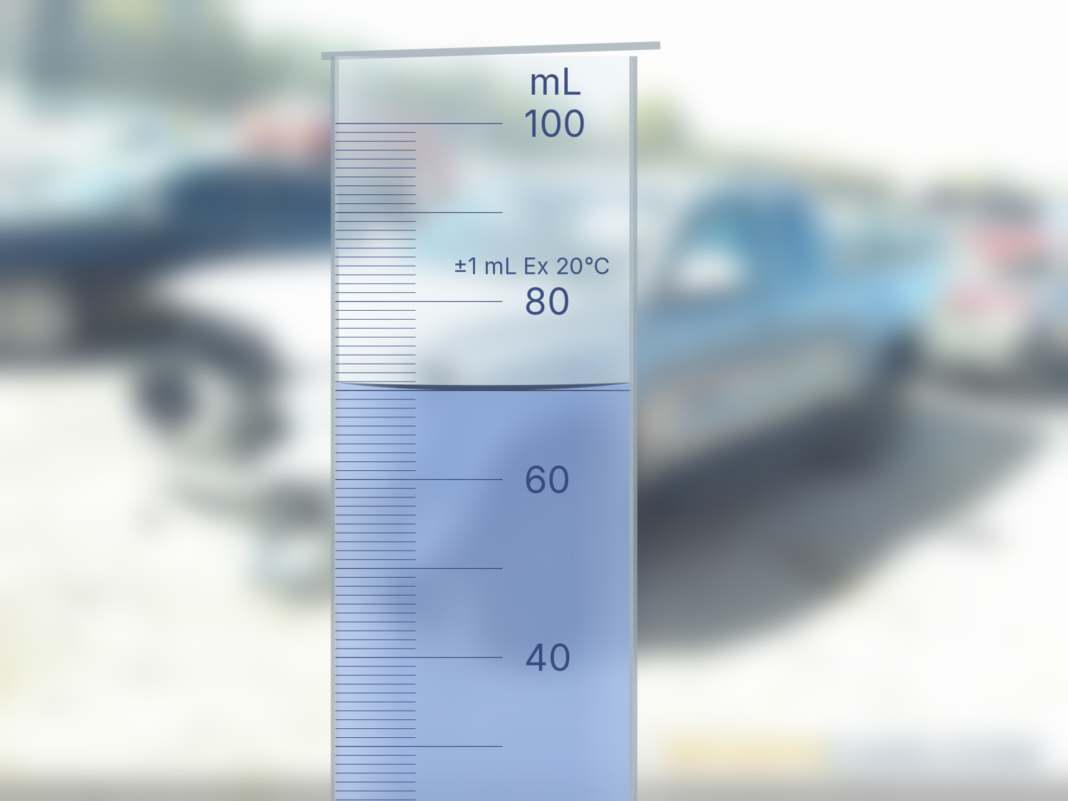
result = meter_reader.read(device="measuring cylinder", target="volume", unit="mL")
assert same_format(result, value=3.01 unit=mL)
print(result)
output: value=70 unit=mL
